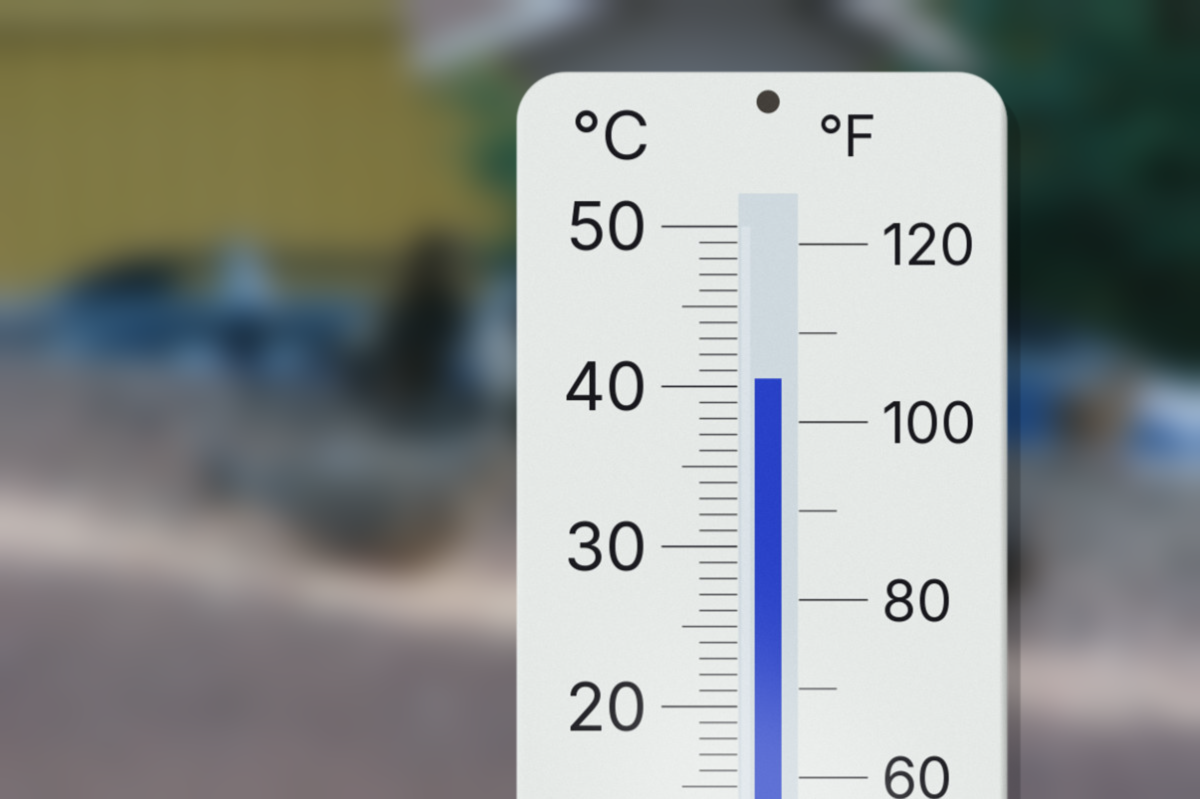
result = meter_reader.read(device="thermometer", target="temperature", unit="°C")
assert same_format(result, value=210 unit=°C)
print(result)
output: value=40.5 unit=°C
